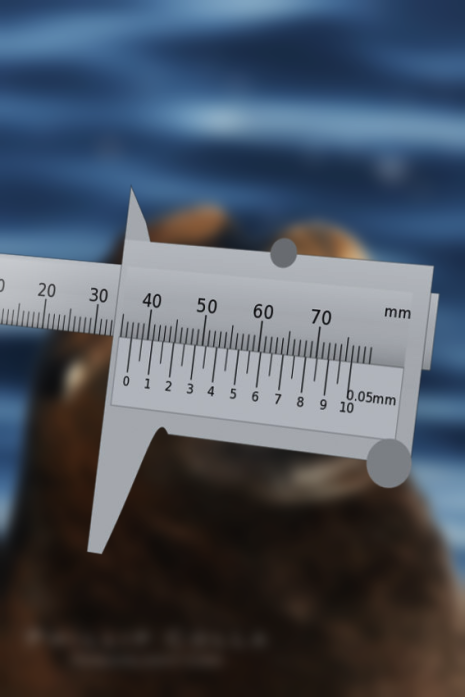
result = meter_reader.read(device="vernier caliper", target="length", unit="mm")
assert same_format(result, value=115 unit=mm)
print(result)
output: value=37.0 unit=mm
